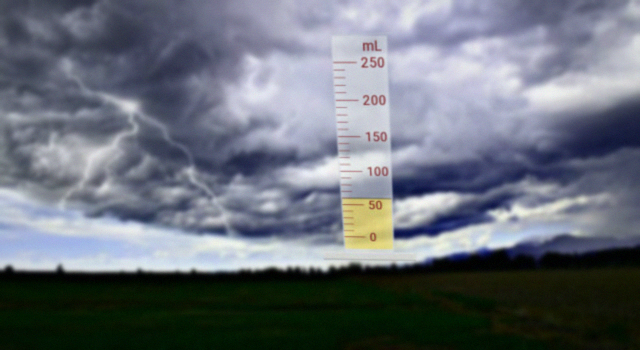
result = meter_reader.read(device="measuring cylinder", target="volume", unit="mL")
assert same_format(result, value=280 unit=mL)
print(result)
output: value=60 unit=mL
